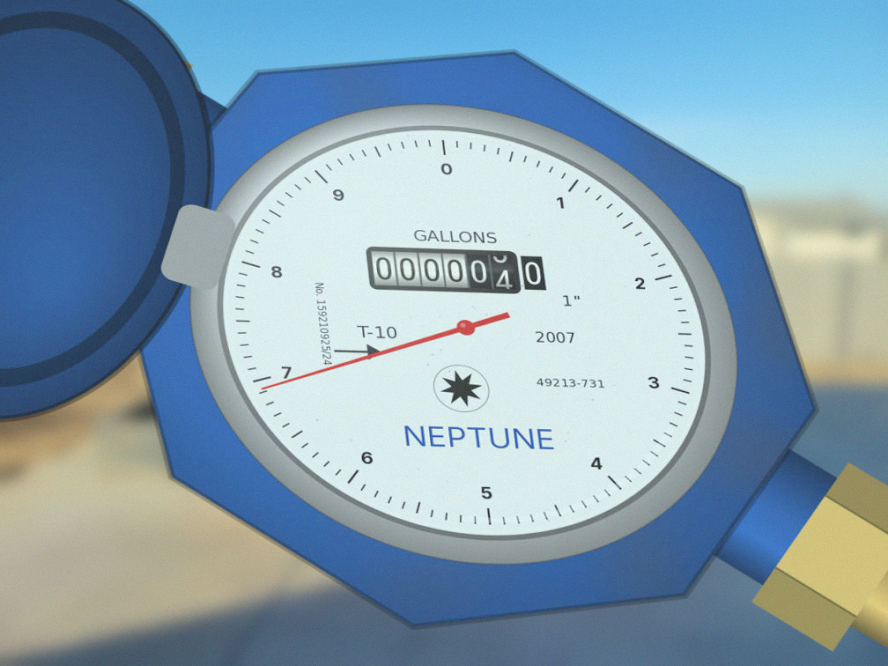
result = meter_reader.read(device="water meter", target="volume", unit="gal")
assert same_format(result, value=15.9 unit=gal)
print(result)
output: value=36.9 unit=gal
